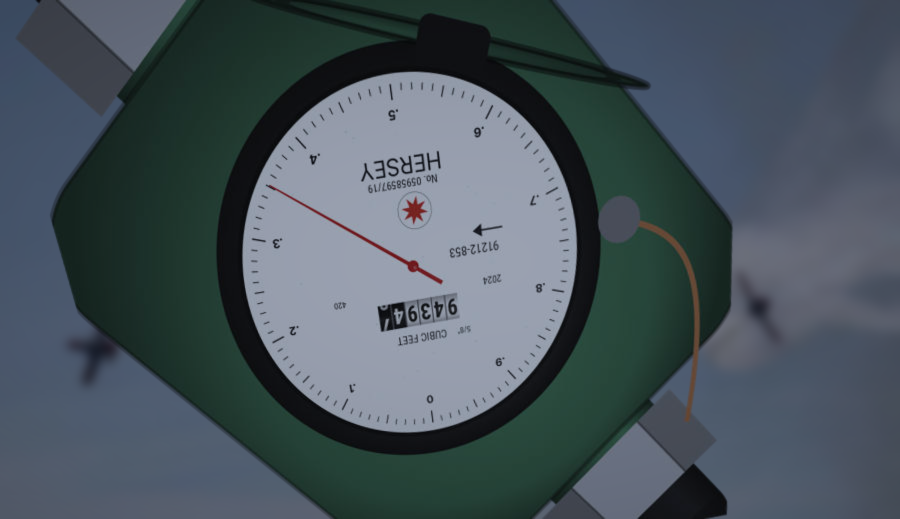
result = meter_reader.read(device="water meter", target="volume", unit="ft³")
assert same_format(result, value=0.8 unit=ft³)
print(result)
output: value=943947.35 unit=ft³
